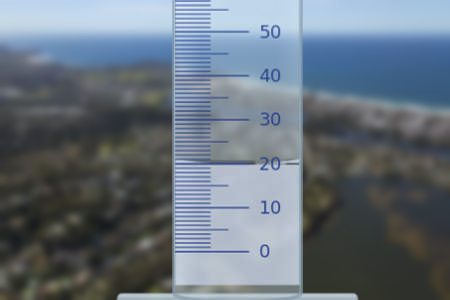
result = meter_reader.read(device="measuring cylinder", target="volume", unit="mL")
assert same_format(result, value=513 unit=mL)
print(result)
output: value=20 unit=mL
